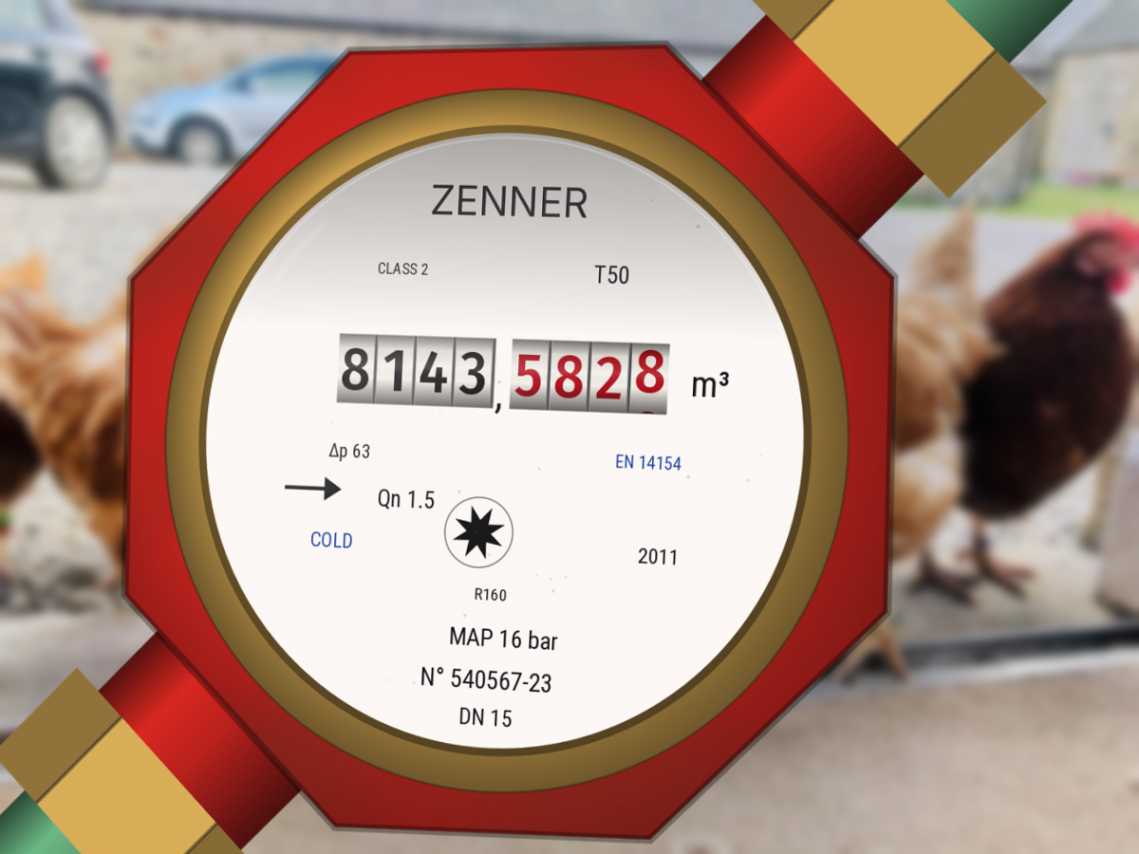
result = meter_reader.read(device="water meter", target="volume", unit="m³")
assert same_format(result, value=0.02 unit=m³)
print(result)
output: value=8143.5828 unit=m³
